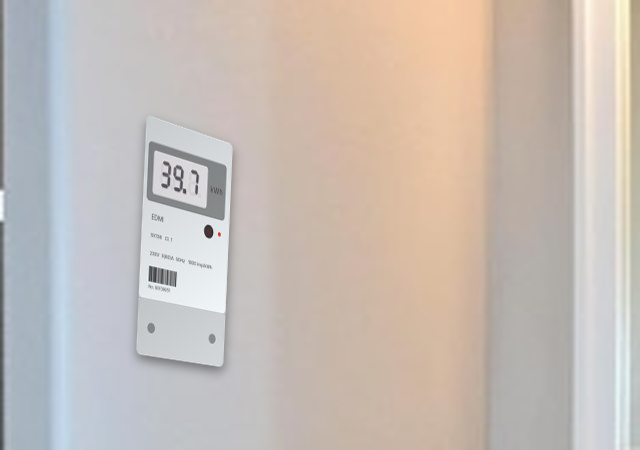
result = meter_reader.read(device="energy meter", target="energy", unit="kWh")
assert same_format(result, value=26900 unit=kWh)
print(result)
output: value=39.7 unit=kWh
